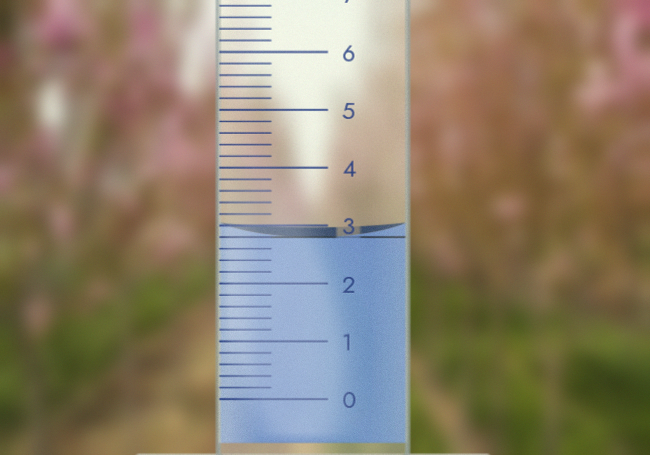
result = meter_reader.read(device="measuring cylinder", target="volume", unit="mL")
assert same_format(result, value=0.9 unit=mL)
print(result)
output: value=2.8 unit=mL
